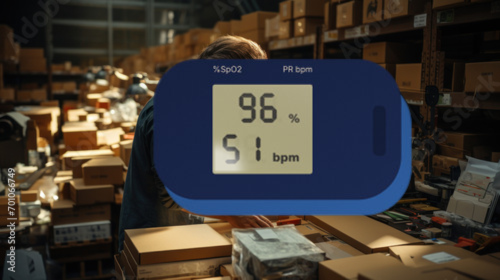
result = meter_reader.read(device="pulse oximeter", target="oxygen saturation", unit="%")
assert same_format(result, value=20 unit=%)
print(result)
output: value=96 unit=%
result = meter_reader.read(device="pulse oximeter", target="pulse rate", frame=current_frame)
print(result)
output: value=51 unit=bpm
